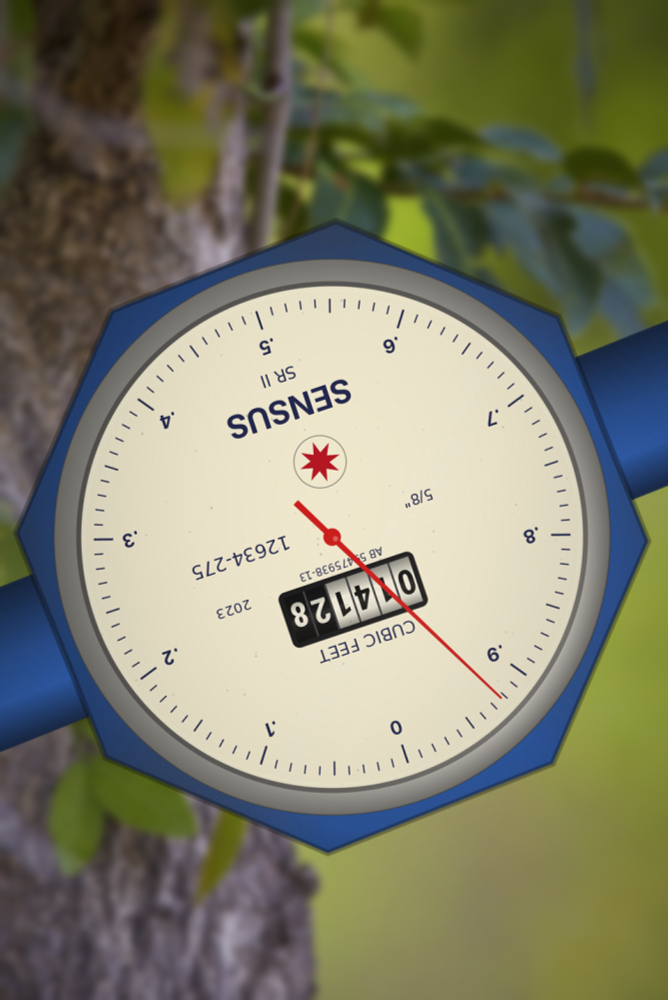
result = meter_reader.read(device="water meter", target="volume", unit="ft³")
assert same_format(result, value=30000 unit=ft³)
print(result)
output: value=14127.92 unit=ft³
